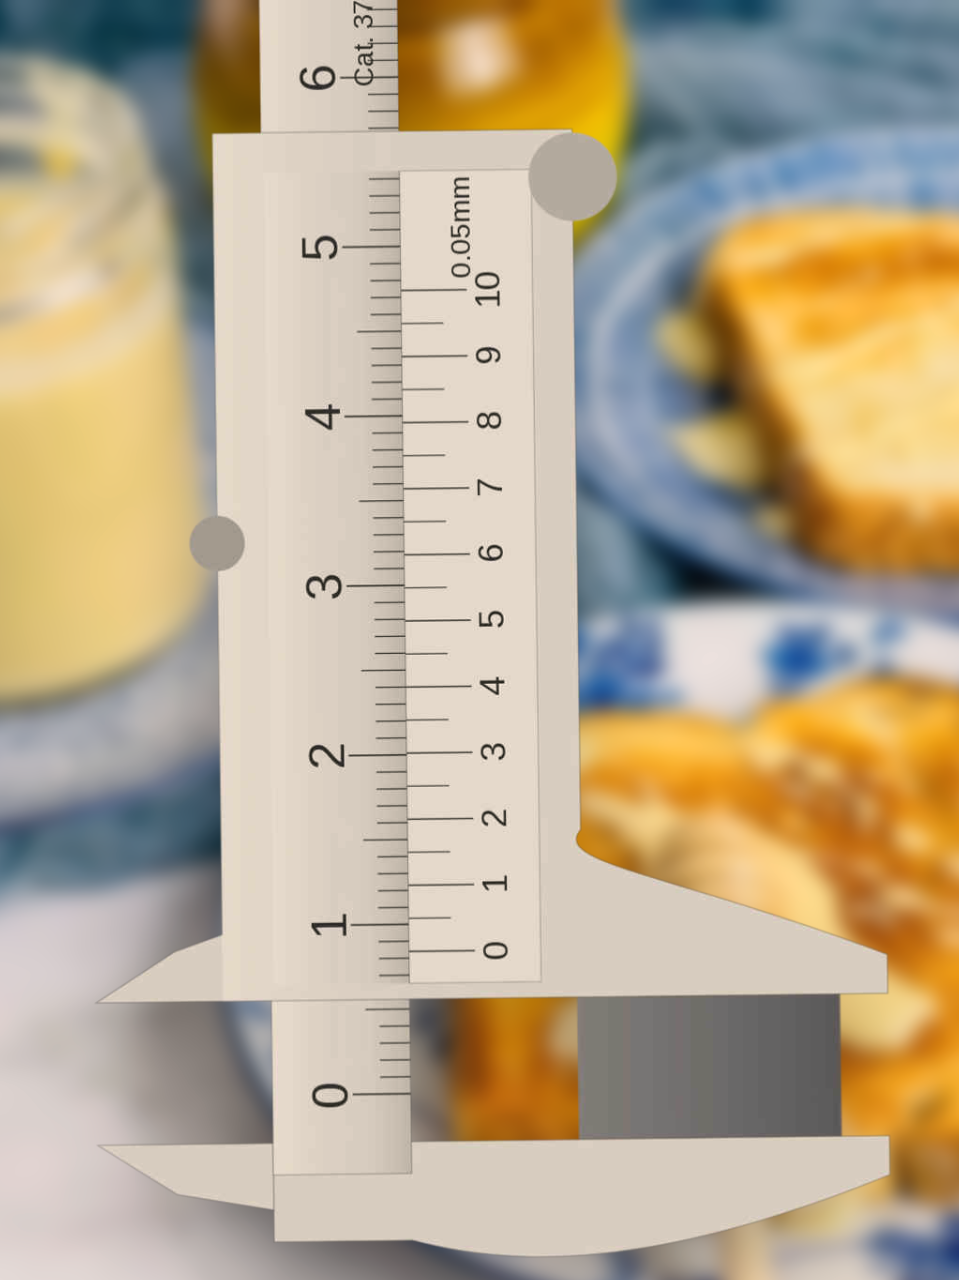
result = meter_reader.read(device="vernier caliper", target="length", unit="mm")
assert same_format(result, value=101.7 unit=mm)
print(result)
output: value=8.4 unit=mm
